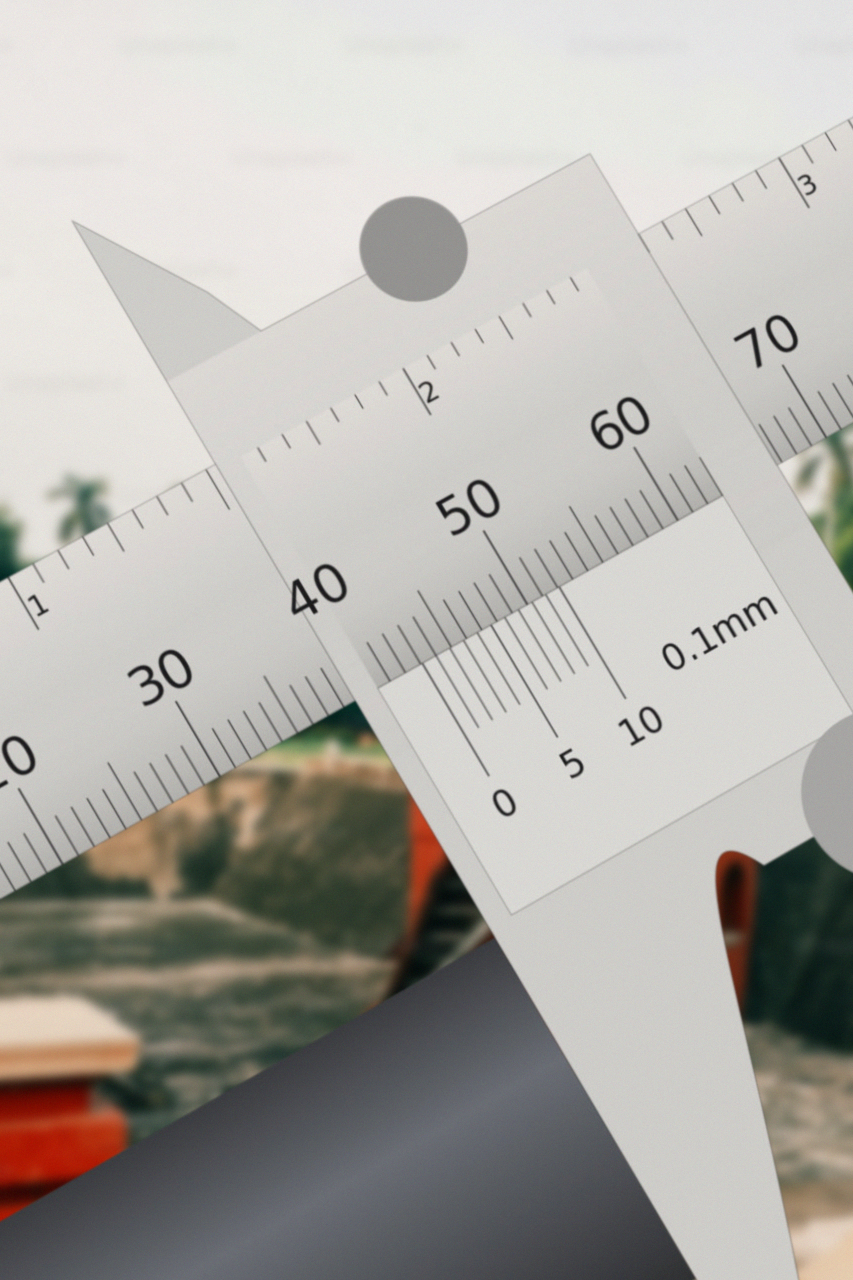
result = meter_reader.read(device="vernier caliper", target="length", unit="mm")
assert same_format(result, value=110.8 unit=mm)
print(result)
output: value=43.1 unit=mm
